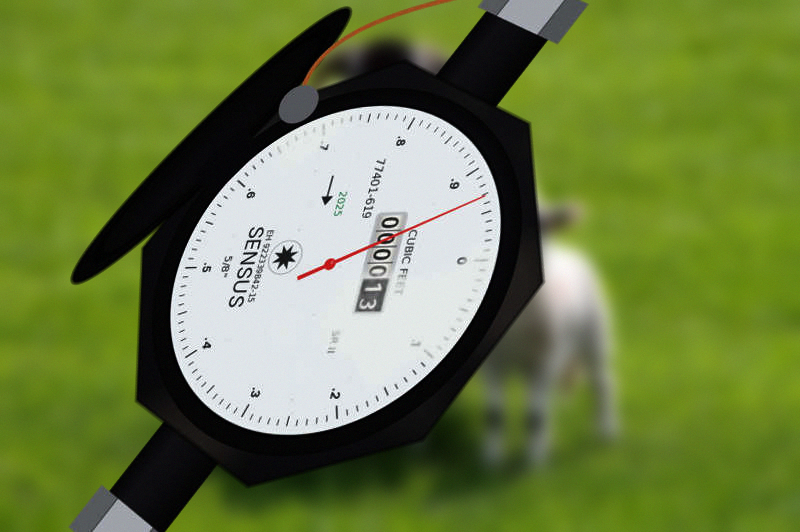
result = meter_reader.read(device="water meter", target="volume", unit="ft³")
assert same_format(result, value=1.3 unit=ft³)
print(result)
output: value=12.93 unit=ft³
